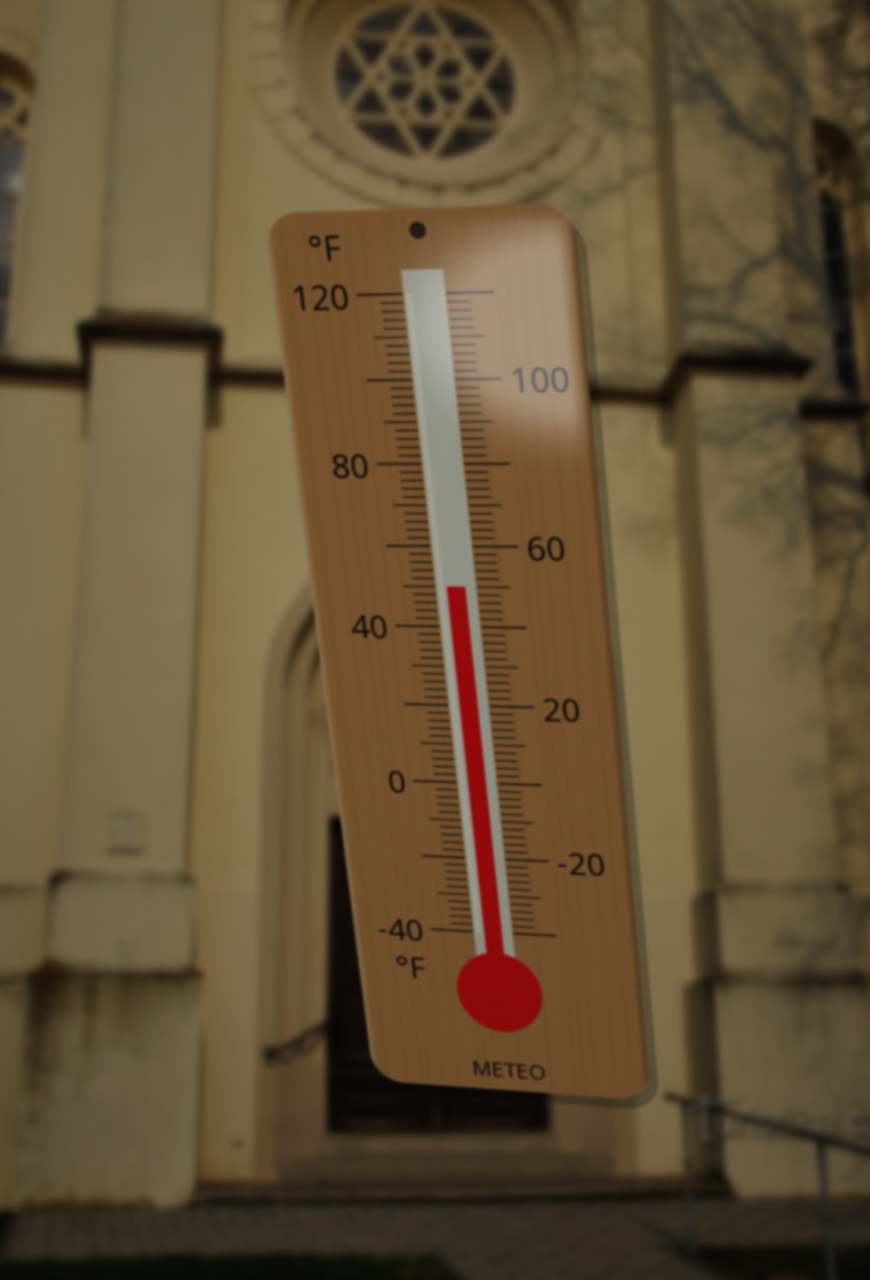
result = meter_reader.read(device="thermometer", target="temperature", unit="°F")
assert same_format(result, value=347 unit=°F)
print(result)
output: value=50 unit=°F
